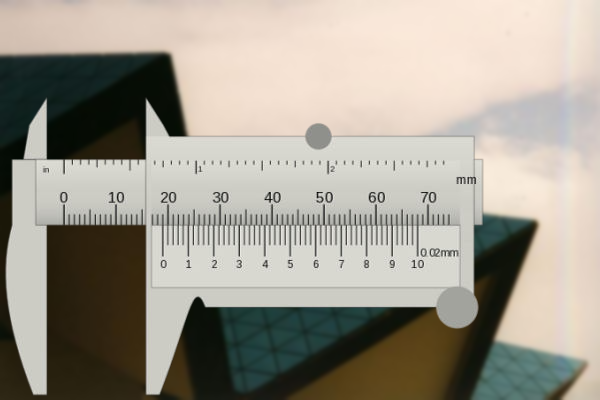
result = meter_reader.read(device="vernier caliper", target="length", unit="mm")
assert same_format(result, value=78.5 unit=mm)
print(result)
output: value=19.0 unit=mm
